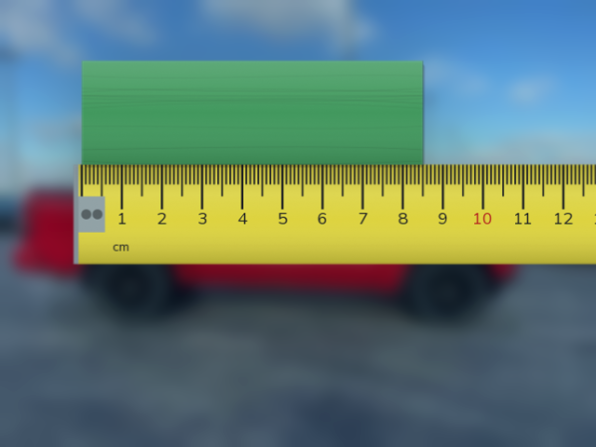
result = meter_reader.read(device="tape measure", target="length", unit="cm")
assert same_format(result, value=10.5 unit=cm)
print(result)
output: value=8.5 unit=cm
